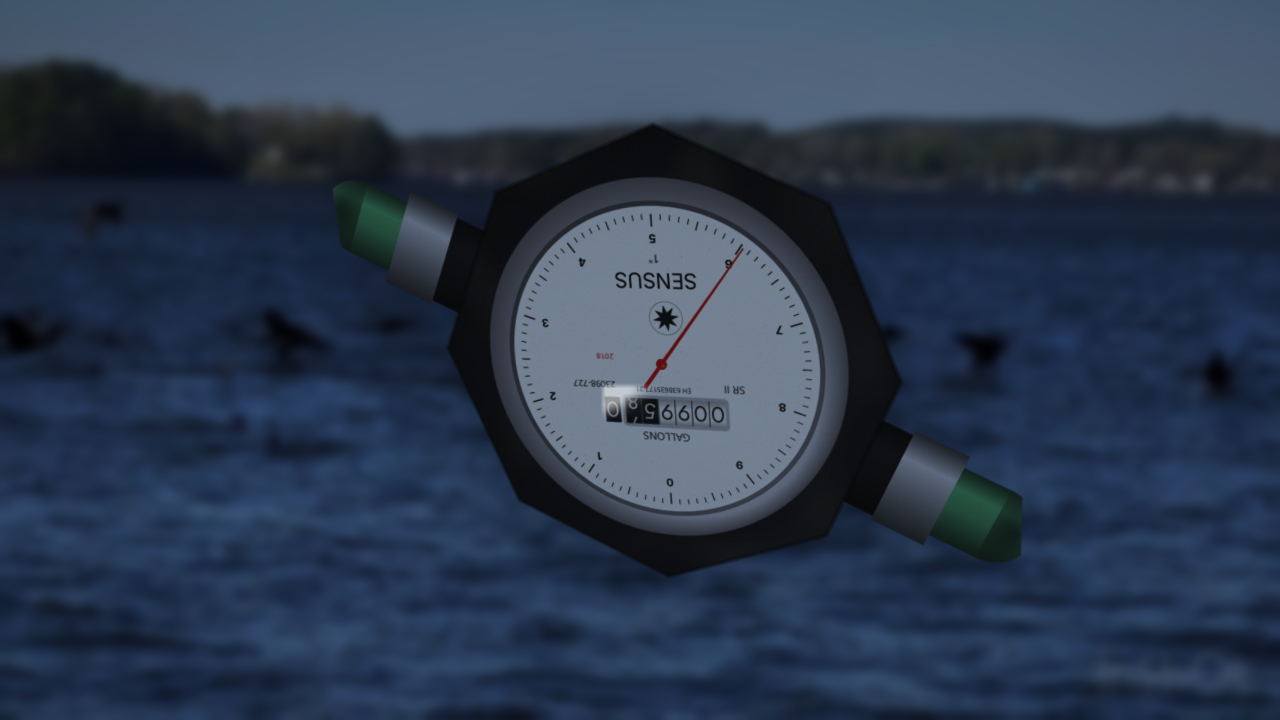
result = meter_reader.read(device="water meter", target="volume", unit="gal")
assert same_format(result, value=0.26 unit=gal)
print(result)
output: value=99576.0 unit=gal
